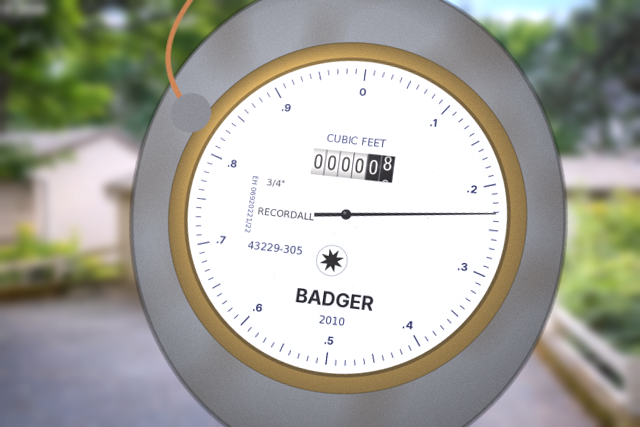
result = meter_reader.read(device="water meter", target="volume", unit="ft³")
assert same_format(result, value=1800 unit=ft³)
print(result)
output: value=8.23 unit=ft³
